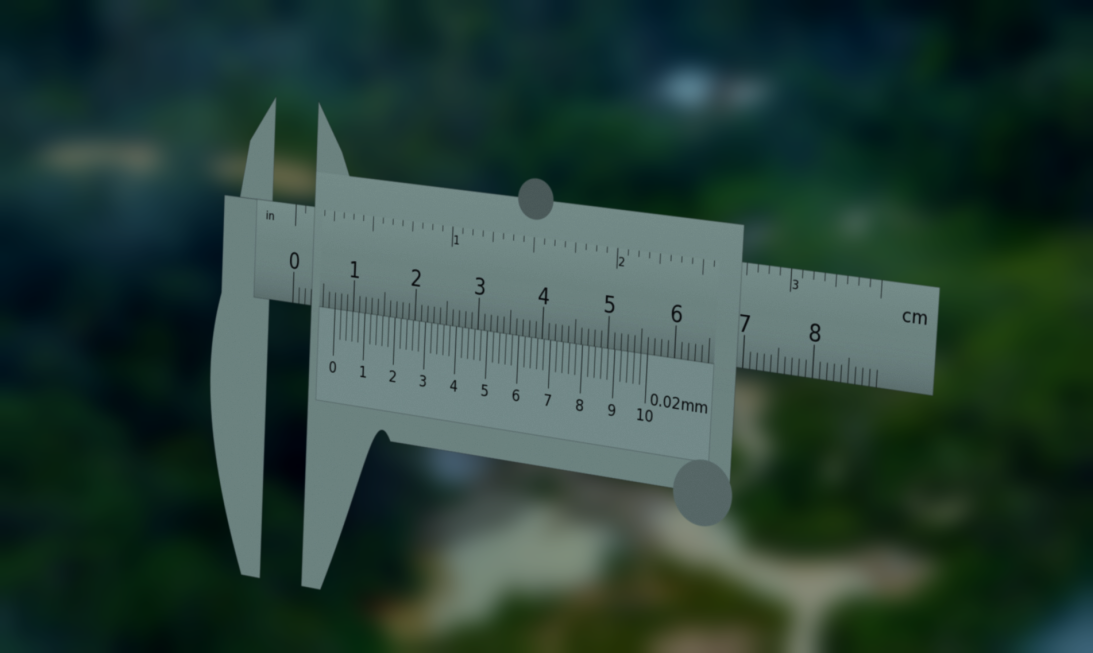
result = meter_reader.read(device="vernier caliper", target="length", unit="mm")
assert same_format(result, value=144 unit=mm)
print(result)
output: value=7.0 unit=mm
